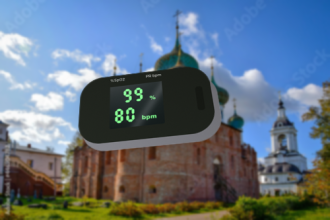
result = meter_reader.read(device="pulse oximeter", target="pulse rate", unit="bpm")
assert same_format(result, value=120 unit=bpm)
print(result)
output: value=80 unit=bpm
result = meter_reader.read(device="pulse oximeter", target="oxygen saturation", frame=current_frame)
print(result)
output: value=99 unit=%
